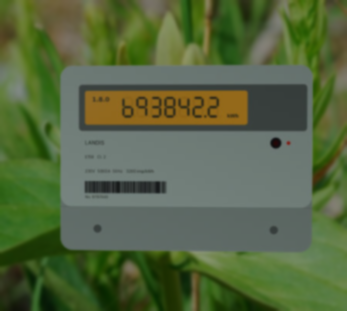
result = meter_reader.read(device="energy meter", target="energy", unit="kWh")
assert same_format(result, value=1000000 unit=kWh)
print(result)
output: value=693842.2 unit=kWh
